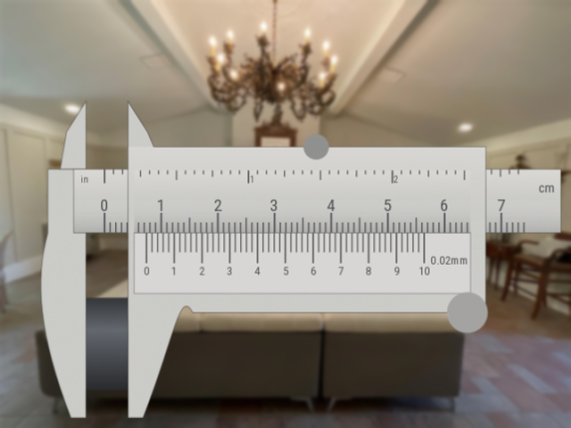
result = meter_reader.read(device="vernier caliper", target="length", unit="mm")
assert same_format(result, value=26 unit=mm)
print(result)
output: value=7.4 unit=mm
